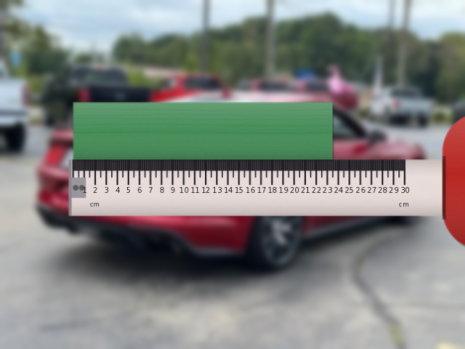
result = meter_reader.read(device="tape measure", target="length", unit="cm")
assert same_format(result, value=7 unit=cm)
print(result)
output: value=23.5 unit=cm
